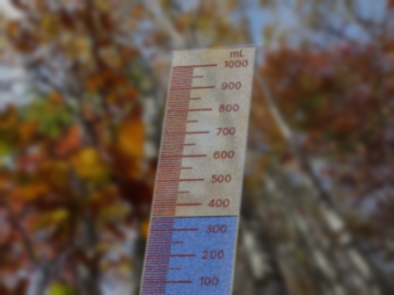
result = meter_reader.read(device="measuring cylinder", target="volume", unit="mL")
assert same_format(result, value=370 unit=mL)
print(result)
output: value=350 unit=mL
